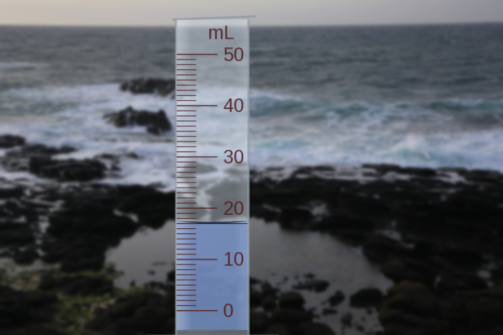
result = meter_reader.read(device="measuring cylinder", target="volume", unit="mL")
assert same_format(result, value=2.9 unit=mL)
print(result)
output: value=17 unit=mL
